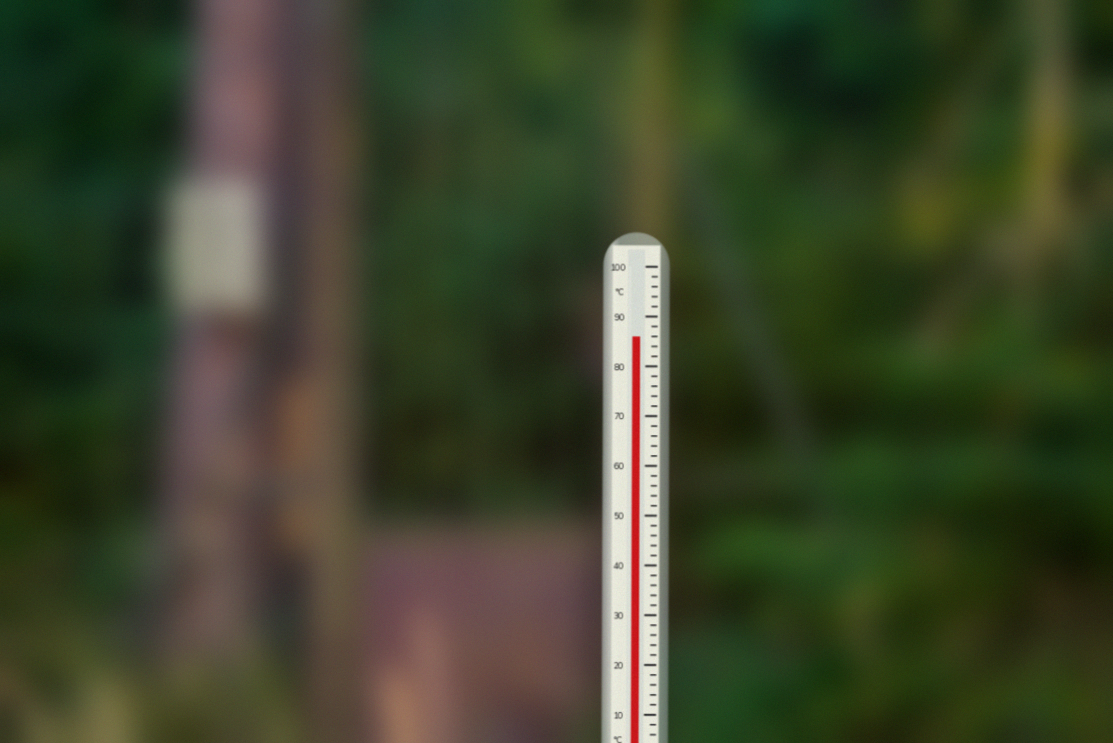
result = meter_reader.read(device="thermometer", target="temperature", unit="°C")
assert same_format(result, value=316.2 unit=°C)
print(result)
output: value=86 unit=°C
